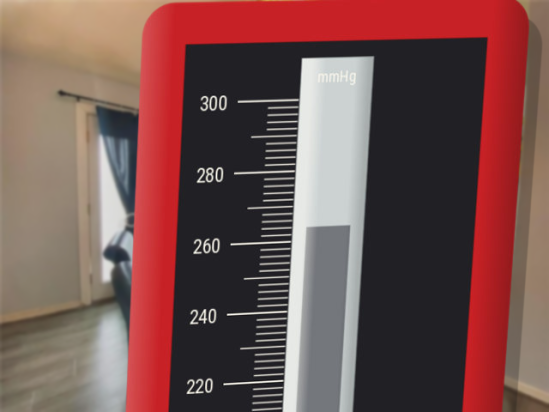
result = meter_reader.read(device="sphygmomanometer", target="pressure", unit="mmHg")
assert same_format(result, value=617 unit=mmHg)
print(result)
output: value=264 unit=mmHg
